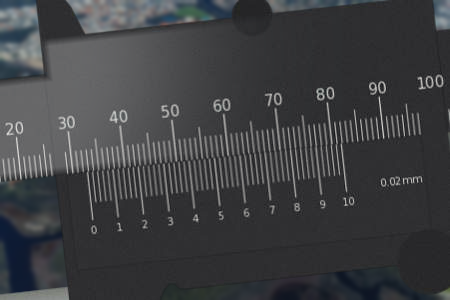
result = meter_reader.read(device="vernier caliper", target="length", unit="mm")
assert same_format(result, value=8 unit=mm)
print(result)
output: value=32.8 unit=mm
